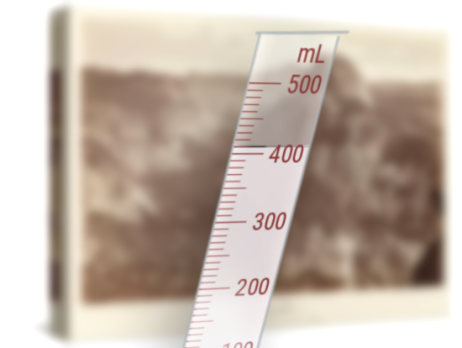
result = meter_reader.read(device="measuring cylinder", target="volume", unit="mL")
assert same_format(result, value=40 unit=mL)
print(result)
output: value=410 unit=mL
